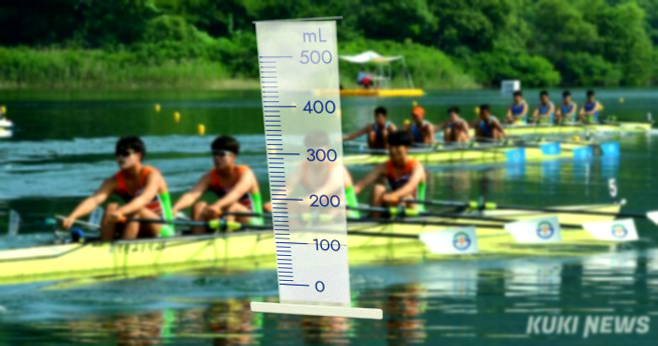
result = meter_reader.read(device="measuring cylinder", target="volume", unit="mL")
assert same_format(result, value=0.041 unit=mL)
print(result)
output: value=100 unit=mL
